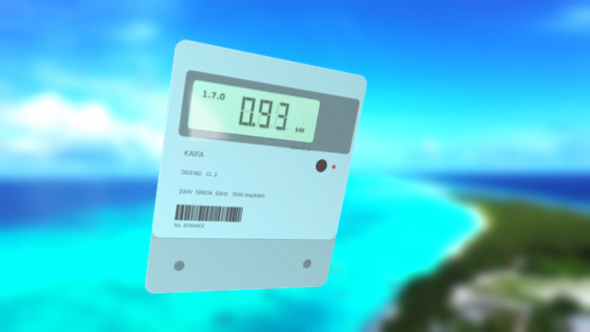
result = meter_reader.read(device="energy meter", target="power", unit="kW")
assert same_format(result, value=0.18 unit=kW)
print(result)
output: value=0.93 unit=kW
